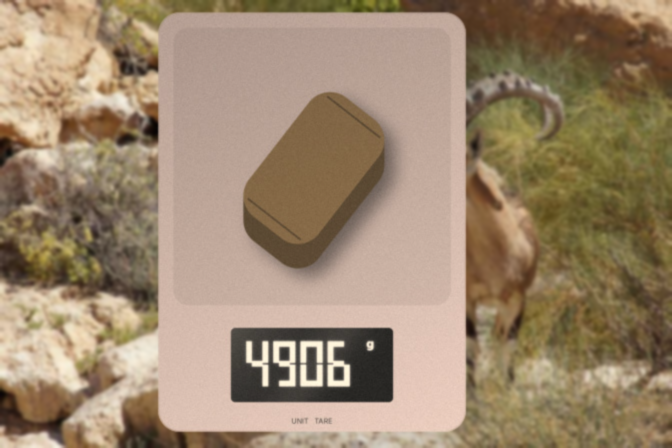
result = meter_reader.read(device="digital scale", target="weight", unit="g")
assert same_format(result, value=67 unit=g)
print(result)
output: value=4906 unit=g
